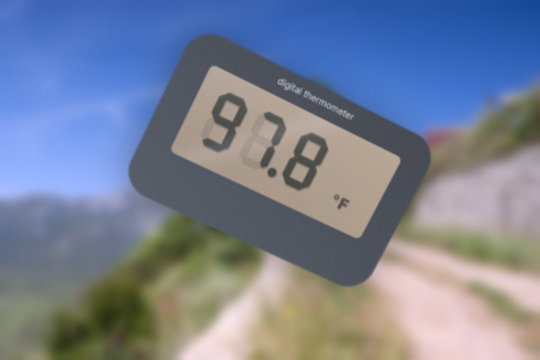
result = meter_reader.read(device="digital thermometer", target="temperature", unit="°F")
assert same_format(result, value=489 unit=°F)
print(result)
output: value=97.8 unit=°F
